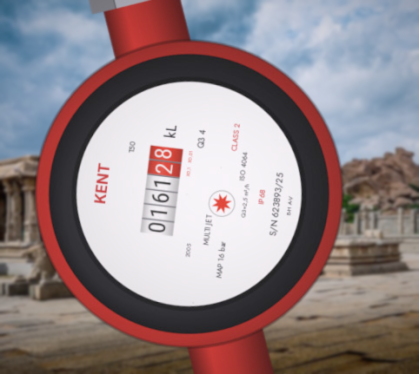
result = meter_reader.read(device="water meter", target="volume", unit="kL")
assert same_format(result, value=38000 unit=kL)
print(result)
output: value=161.28 unit=kL
